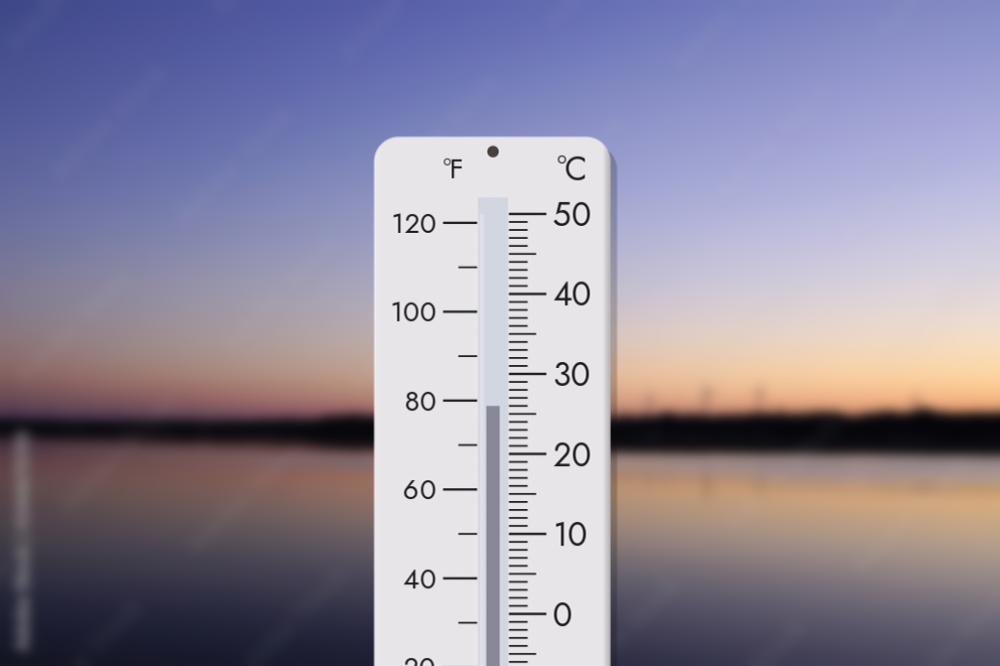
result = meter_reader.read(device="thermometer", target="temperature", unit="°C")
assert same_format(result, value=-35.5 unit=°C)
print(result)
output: value=26 unit=°C
